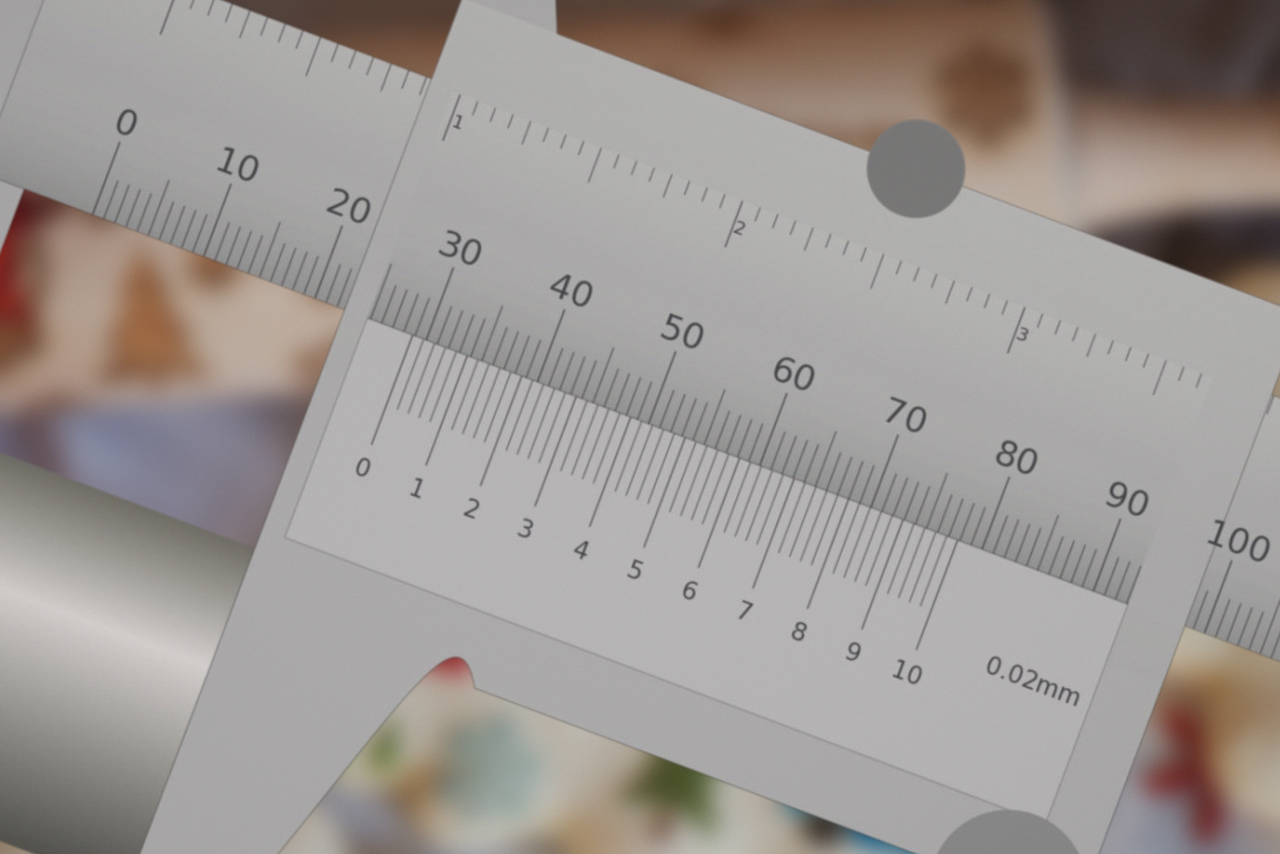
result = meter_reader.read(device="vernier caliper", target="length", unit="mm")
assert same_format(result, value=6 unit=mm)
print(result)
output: value=28.8 unit=mm
